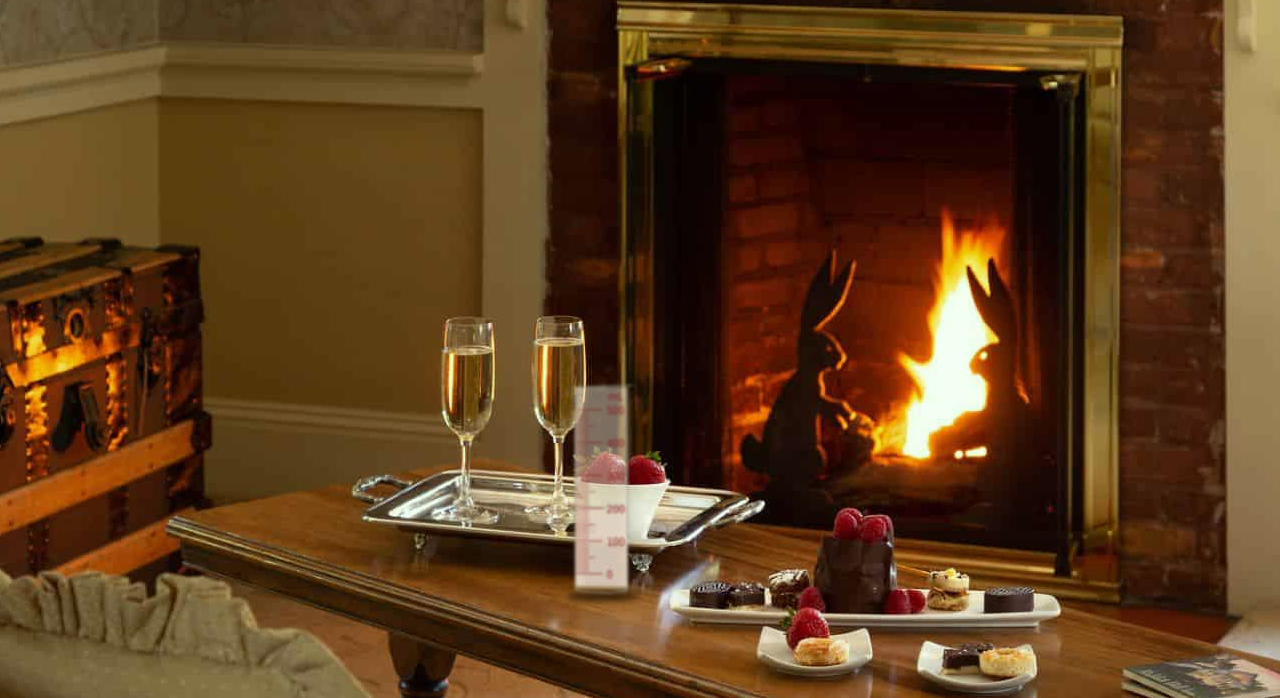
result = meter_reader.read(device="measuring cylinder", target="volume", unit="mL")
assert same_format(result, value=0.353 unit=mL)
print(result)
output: value=200 unit=mL
